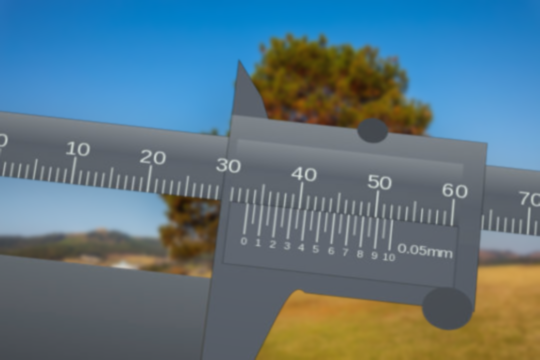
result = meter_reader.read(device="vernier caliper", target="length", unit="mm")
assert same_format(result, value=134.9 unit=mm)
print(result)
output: value=33.2 unit=mm
